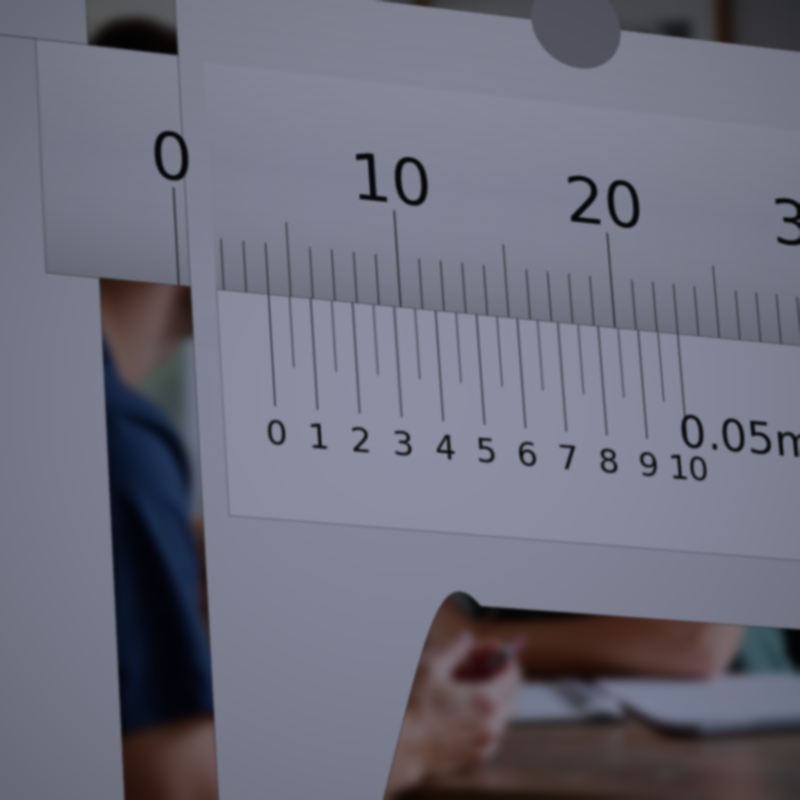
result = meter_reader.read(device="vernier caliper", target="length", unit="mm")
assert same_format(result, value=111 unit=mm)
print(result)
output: value=4.0 unit=mm
